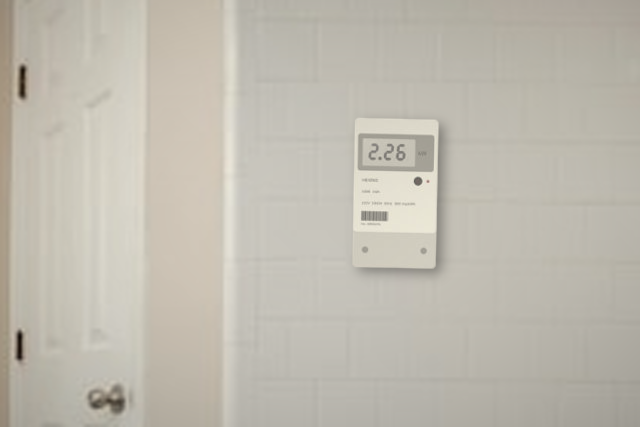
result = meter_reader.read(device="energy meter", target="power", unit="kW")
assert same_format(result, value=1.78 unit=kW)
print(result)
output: value=2.26 unit=kW
